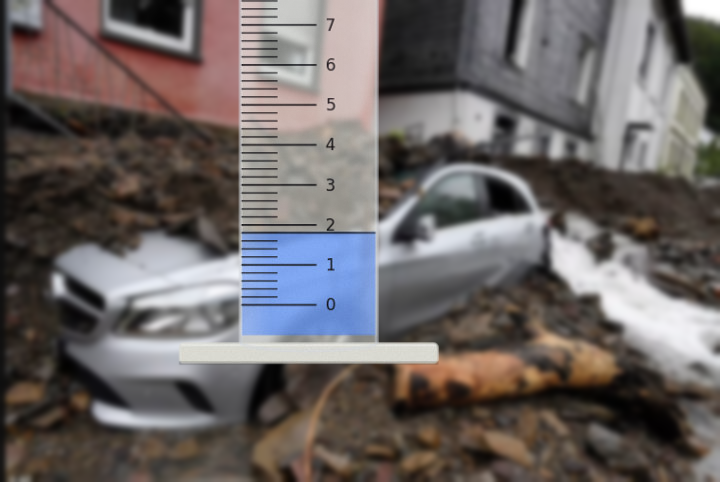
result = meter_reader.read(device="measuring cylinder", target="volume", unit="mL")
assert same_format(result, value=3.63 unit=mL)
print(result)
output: value=1.8 unit=mL
